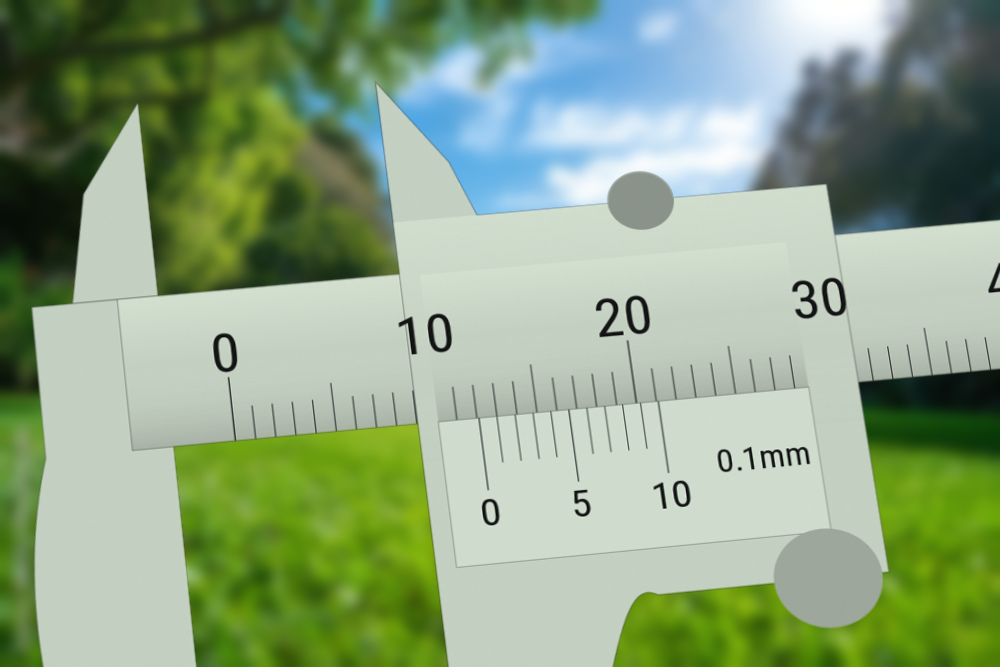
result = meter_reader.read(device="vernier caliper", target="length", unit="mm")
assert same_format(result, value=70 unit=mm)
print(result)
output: value=12.1 unit=mm
